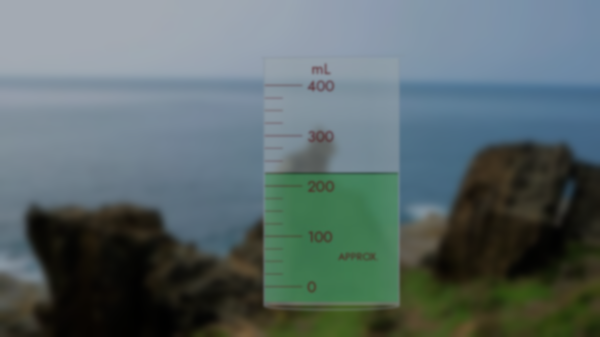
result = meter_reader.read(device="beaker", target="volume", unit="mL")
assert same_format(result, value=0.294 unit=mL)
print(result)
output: value=225 unit=mL
